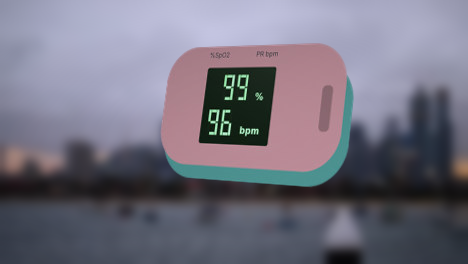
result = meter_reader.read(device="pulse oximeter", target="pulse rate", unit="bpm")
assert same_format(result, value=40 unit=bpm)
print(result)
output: value=96 unit=bpm
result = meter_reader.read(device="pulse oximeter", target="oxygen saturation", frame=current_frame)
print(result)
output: value=99 unit=%
